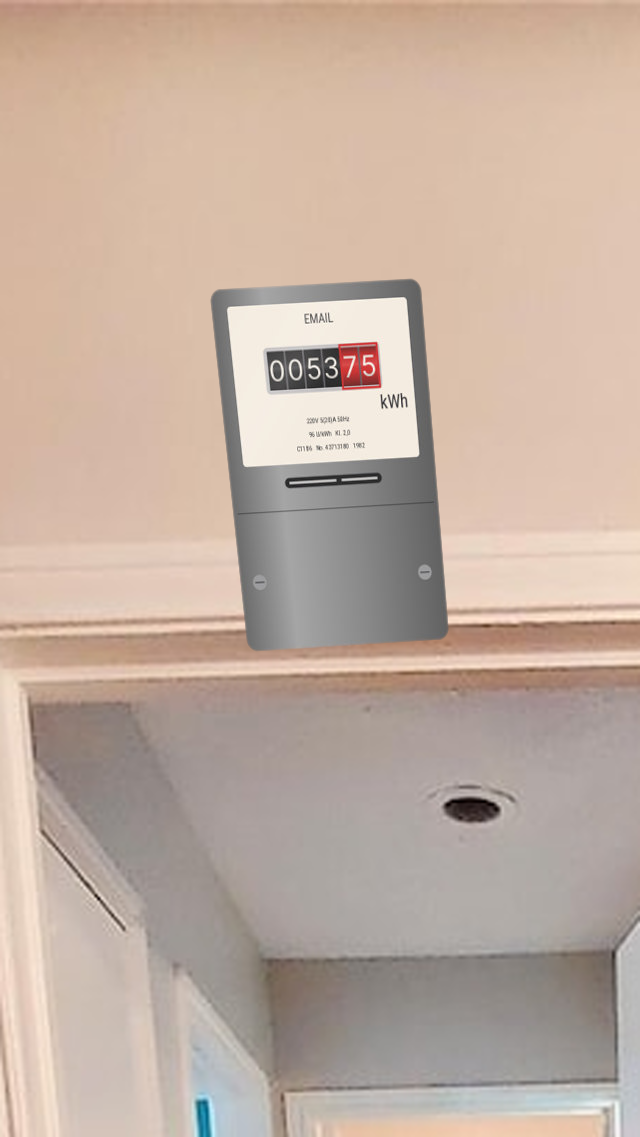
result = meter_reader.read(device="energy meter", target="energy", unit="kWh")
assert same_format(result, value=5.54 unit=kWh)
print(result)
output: value=53.75 unit=kWh
